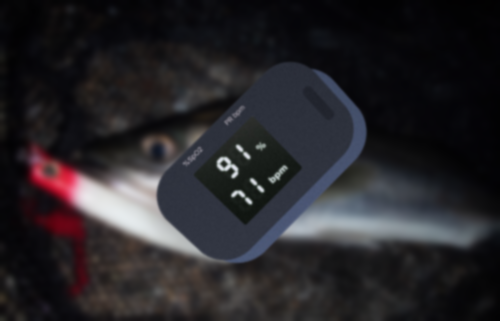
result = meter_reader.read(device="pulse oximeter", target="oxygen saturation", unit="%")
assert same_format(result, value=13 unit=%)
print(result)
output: value=91 unit=%
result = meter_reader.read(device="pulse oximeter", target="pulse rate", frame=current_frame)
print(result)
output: value=71 unit=bpm
